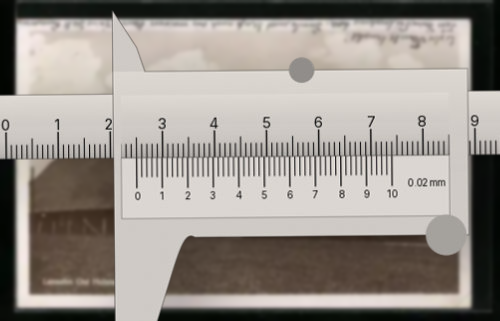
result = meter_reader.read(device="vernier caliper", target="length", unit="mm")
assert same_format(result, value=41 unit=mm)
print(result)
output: value=25.0 unit=mm
